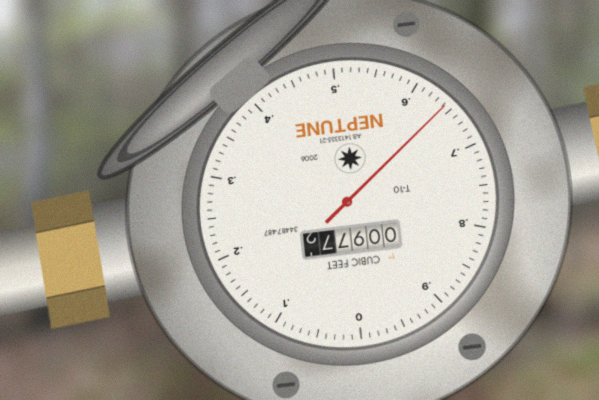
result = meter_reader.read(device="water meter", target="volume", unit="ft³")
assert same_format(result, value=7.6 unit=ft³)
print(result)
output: value=9771.64 unit=ft³
